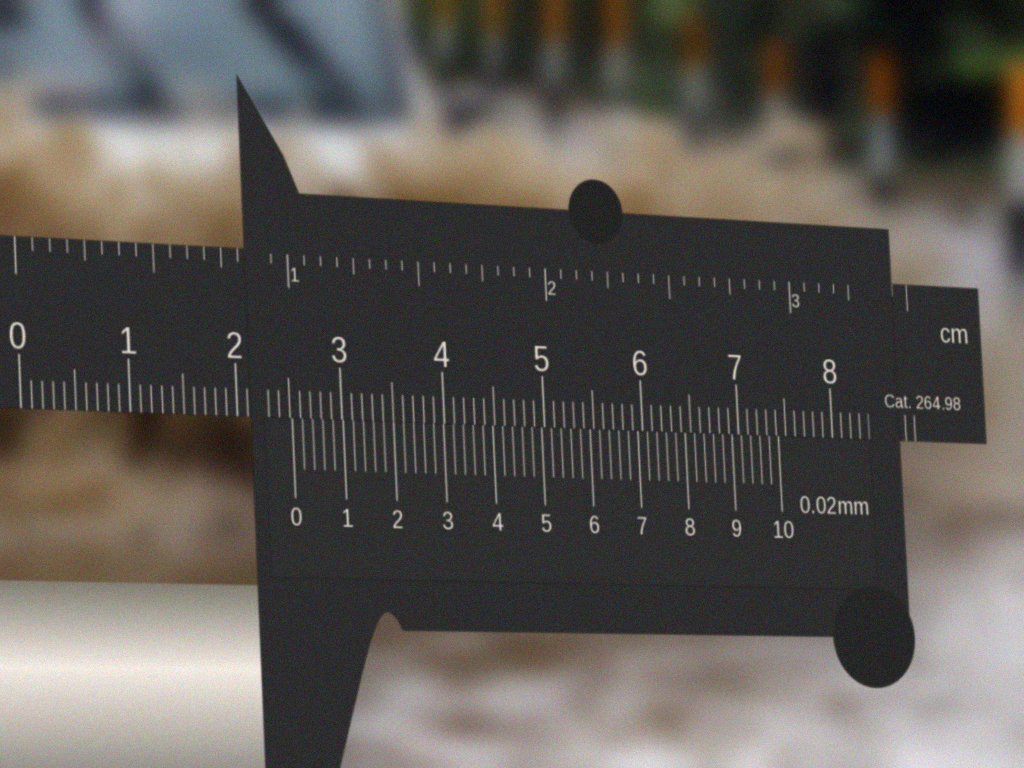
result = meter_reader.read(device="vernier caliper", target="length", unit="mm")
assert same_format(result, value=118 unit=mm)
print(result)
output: value=25.2 unit=mm
